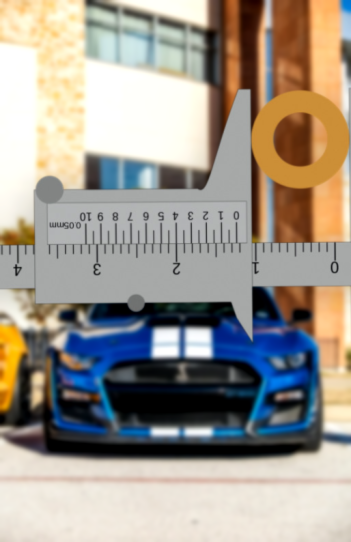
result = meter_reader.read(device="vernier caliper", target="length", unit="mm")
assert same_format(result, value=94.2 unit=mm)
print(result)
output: value=12.4 unit=mm
